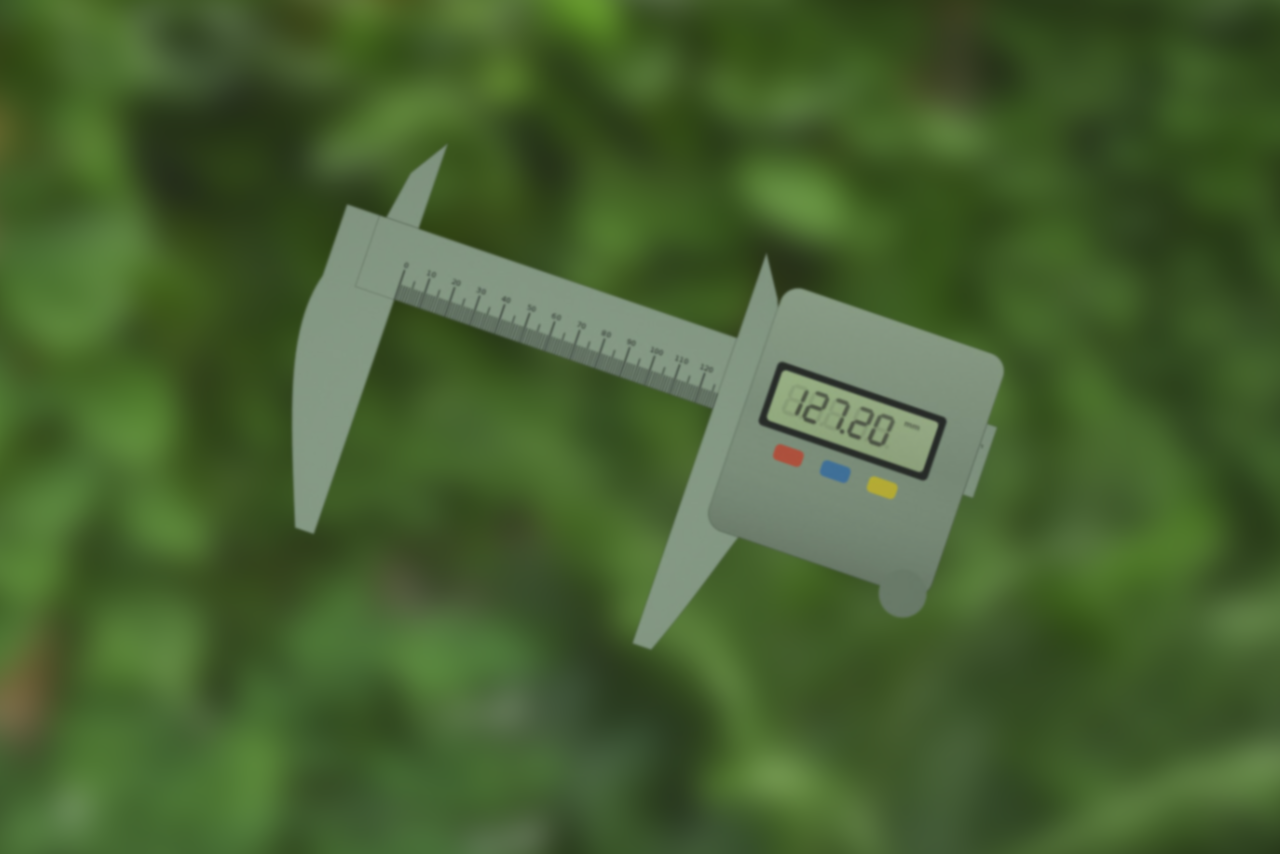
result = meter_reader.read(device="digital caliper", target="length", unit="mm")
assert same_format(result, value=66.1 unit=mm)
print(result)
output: value=127.20 unit=mm
